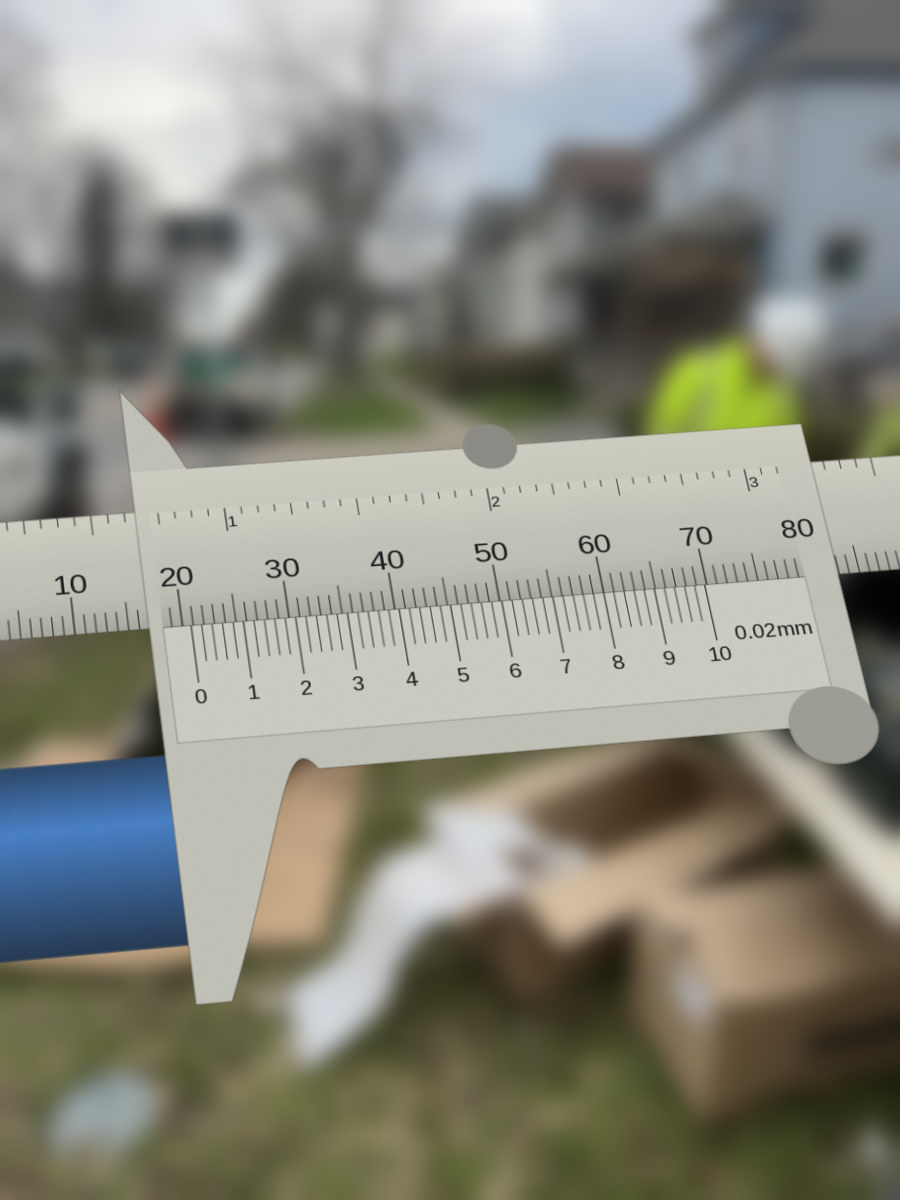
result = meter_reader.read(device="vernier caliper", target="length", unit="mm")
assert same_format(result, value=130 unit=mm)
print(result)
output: value=20.8 unit=mm
